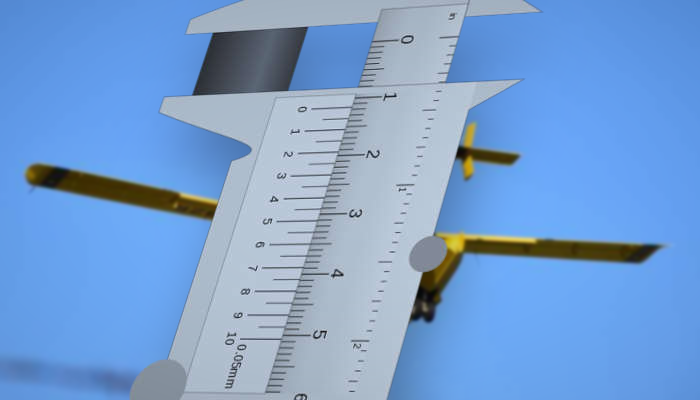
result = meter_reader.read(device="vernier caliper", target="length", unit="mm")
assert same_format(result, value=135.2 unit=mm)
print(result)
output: value=11.6 unit=mm
